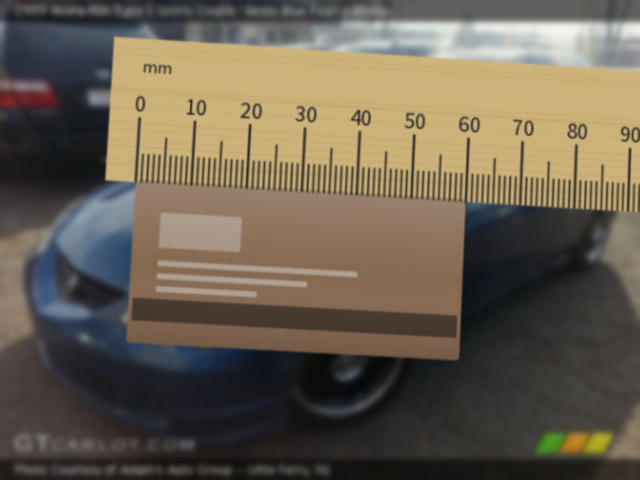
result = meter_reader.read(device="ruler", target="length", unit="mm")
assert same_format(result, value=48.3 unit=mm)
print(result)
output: value=60 unit=mm
